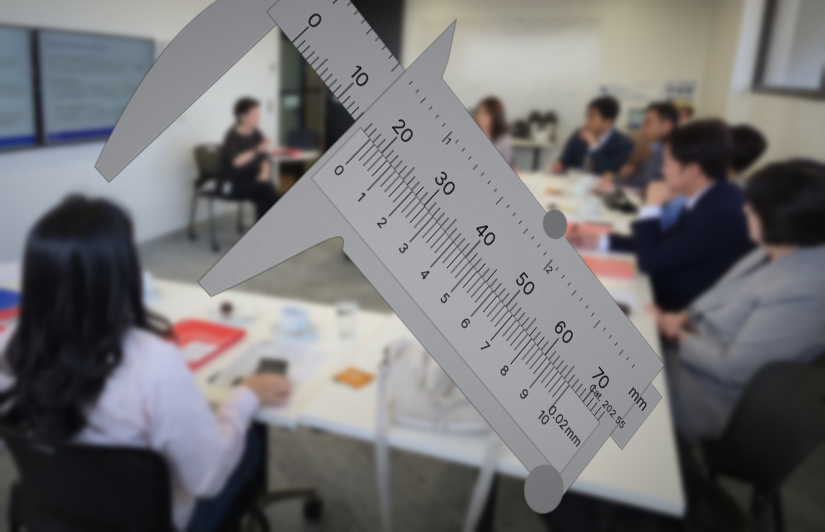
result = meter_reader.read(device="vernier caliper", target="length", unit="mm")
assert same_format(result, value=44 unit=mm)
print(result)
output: value=17.4 unit=mm
